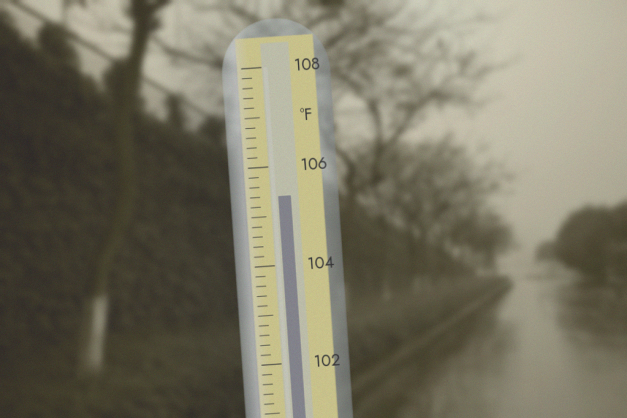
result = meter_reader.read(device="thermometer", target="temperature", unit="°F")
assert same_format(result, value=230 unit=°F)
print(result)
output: value=105.4 unit=°F
